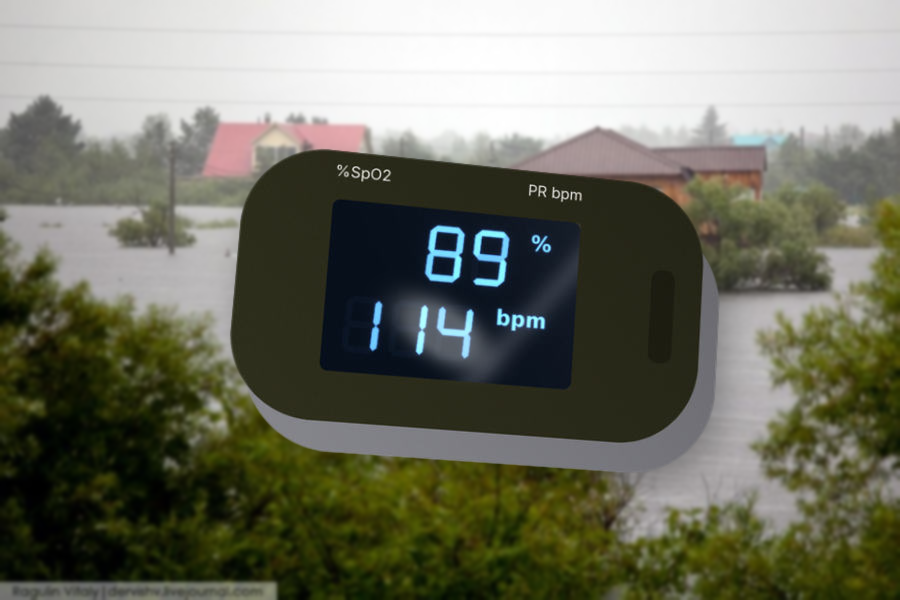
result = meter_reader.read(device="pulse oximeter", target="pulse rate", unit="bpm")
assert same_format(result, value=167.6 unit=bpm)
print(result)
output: value=114 unit=bpm
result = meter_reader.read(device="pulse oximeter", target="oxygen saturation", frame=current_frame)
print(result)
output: value=89 unit=%
